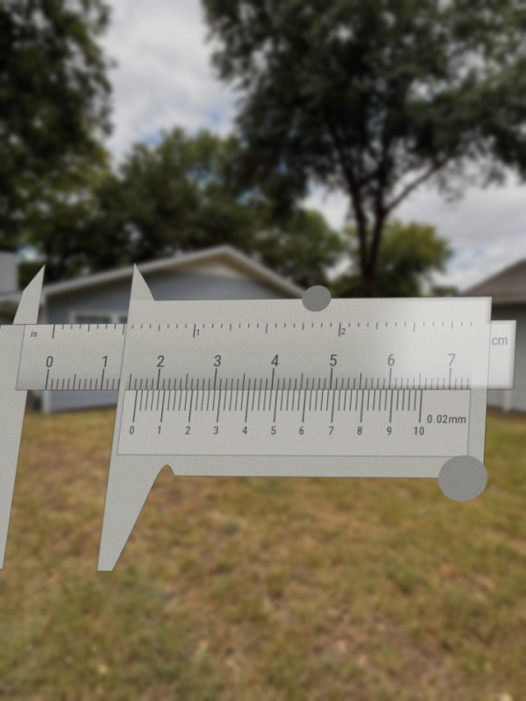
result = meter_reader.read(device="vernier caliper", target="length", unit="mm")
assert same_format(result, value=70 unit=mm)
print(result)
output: value=16.4 unit=mm
